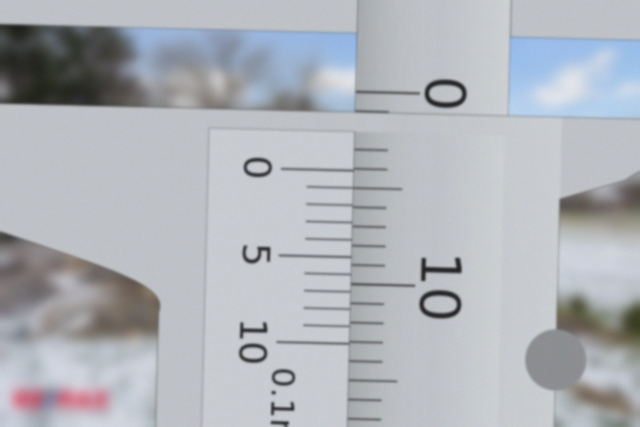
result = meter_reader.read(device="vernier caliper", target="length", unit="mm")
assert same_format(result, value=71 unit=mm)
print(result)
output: value=4.1 unit=mm
